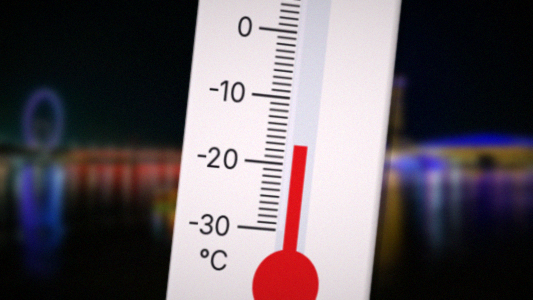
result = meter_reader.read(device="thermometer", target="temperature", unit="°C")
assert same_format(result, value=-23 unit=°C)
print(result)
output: value=-17 unit=°C
